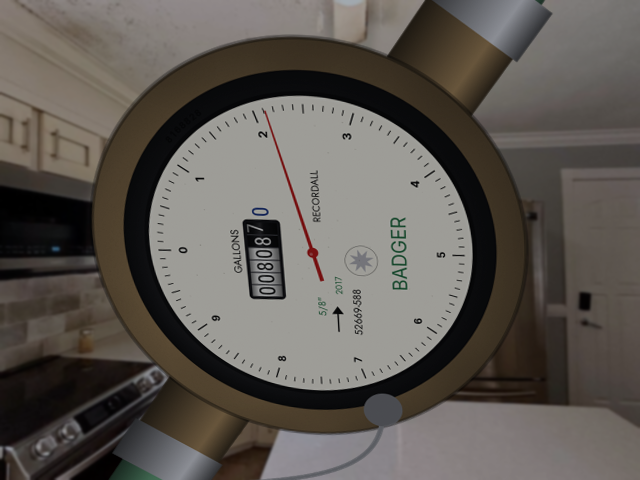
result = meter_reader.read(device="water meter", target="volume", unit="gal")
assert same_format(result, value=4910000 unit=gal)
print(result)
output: value=80872.1 unit=gal
